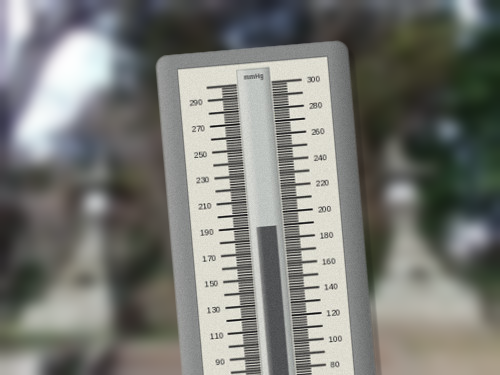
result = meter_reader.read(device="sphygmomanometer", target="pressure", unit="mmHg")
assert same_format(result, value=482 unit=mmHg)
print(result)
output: value=190 unit=mmHg
